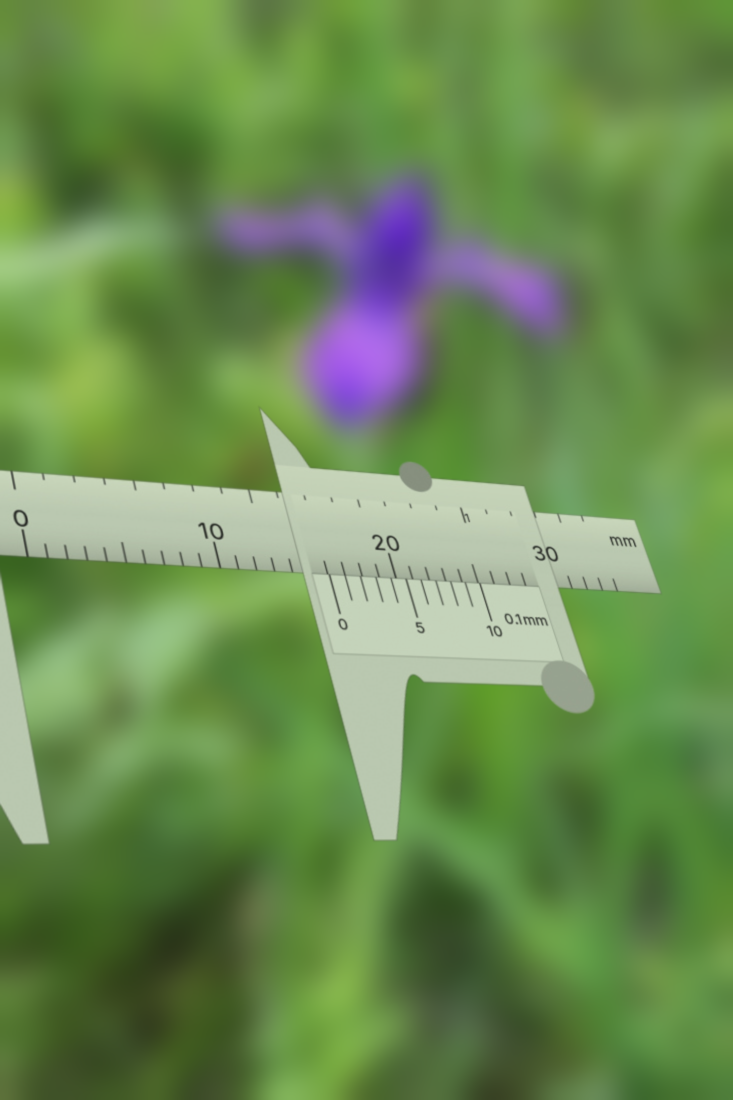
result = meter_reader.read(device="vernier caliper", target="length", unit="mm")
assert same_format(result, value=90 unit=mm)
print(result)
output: value=16.1 unit=mm
